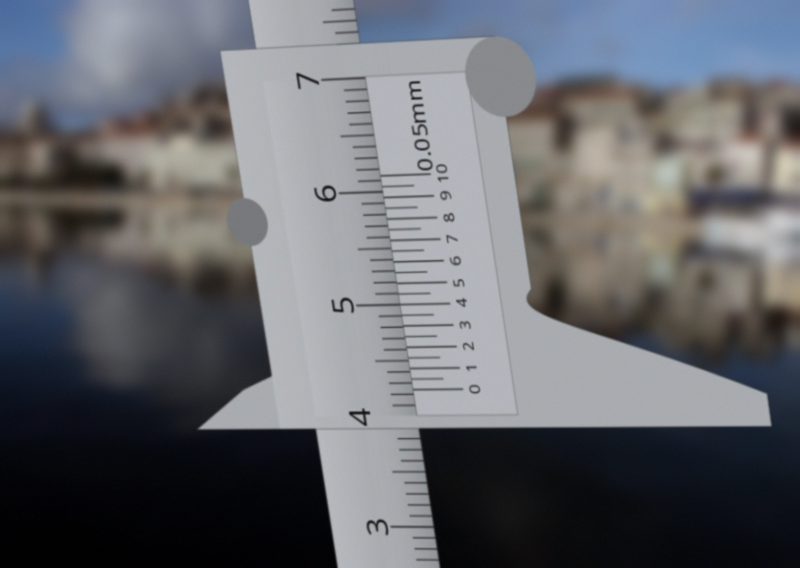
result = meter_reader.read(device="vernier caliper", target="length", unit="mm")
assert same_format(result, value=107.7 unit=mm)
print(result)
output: value=42.4 unit=mm
